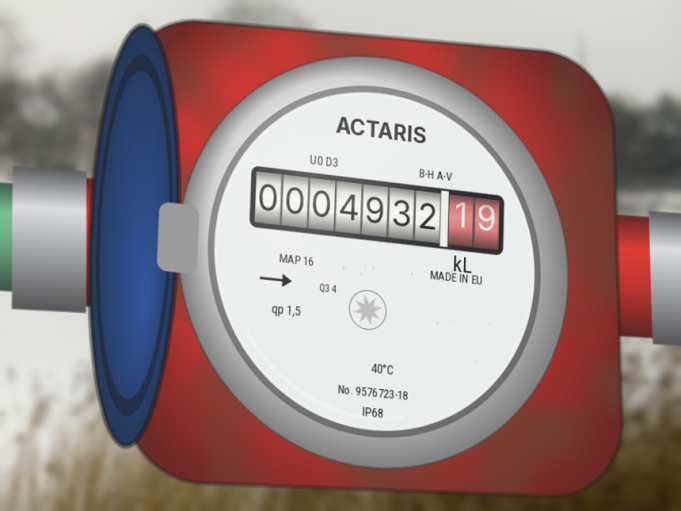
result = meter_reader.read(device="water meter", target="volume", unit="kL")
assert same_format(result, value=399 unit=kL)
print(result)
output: value=4932.19 unit=kL
